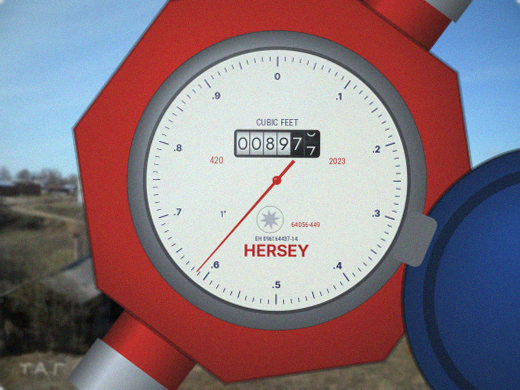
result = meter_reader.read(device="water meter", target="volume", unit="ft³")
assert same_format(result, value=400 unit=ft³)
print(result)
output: value=8976.61 unit=ft³
